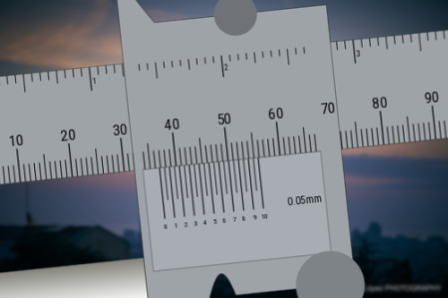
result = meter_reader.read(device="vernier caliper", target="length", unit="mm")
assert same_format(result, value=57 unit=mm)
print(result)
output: value=36.8 unit=mm
